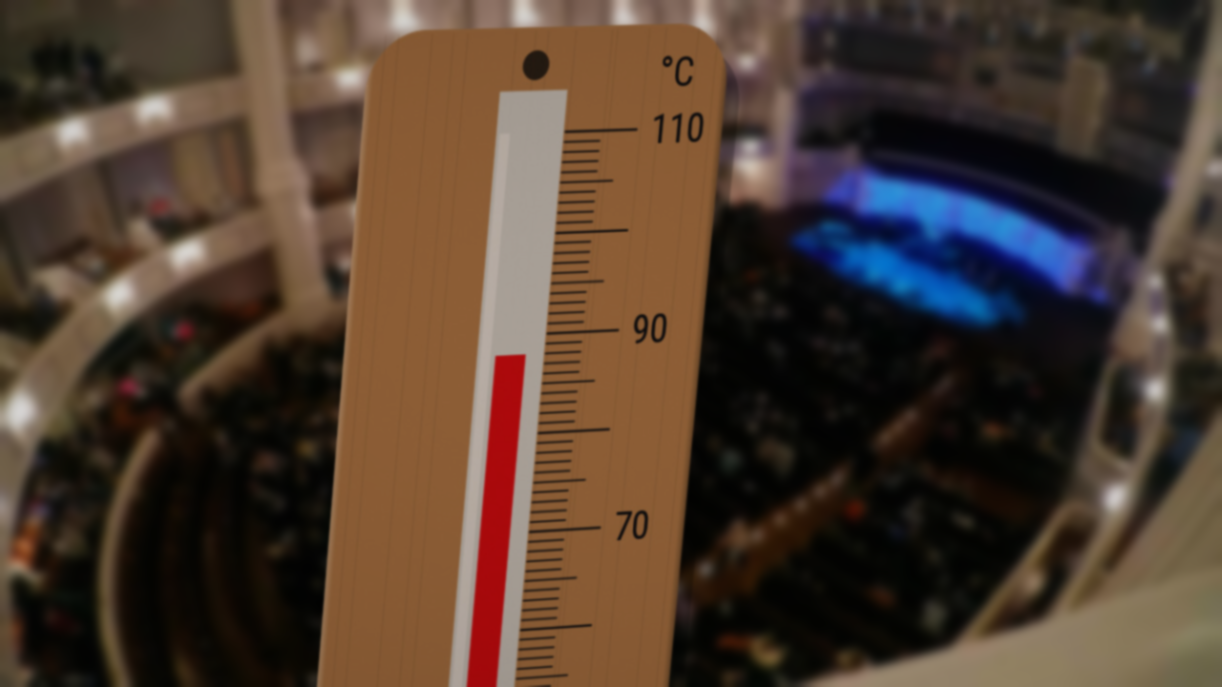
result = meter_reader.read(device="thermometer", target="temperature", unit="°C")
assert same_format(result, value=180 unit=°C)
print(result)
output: value=88 unit=°C
